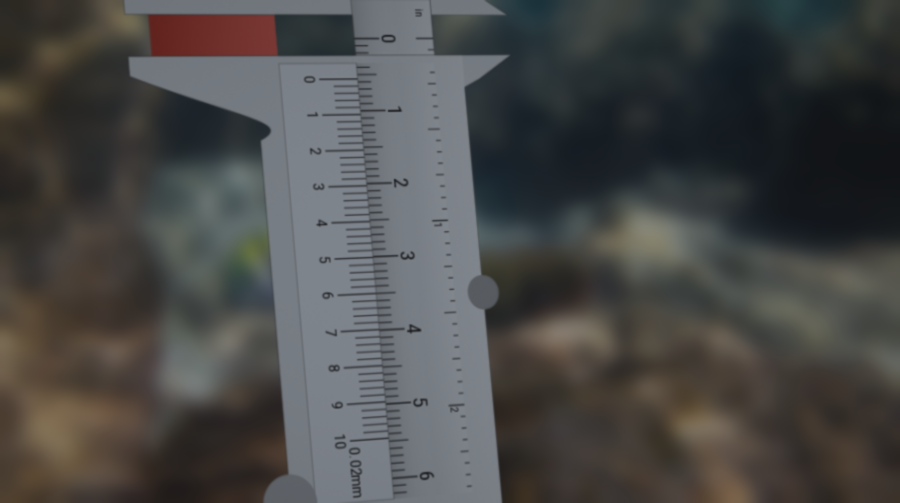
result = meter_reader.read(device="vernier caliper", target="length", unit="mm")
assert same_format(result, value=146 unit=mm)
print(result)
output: value=5.6 unit=mm
